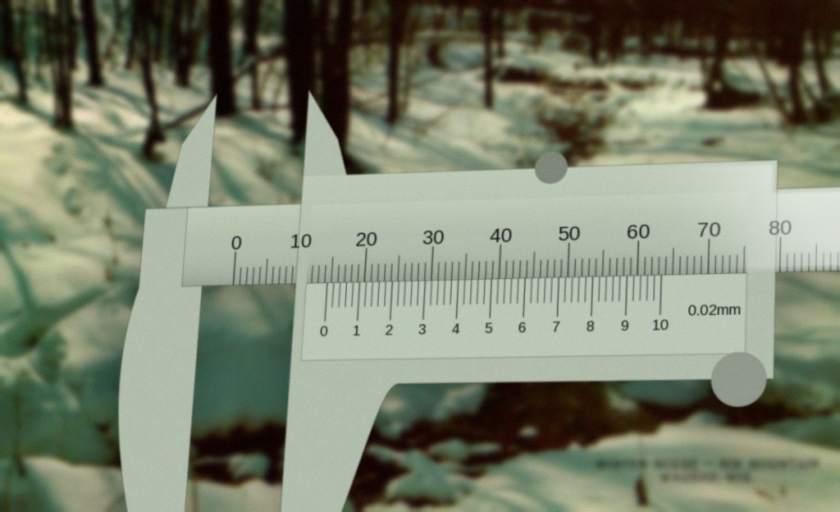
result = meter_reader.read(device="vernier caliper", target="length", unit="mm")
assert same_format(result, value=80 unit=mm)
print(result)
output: value=14.4 unit=mm
